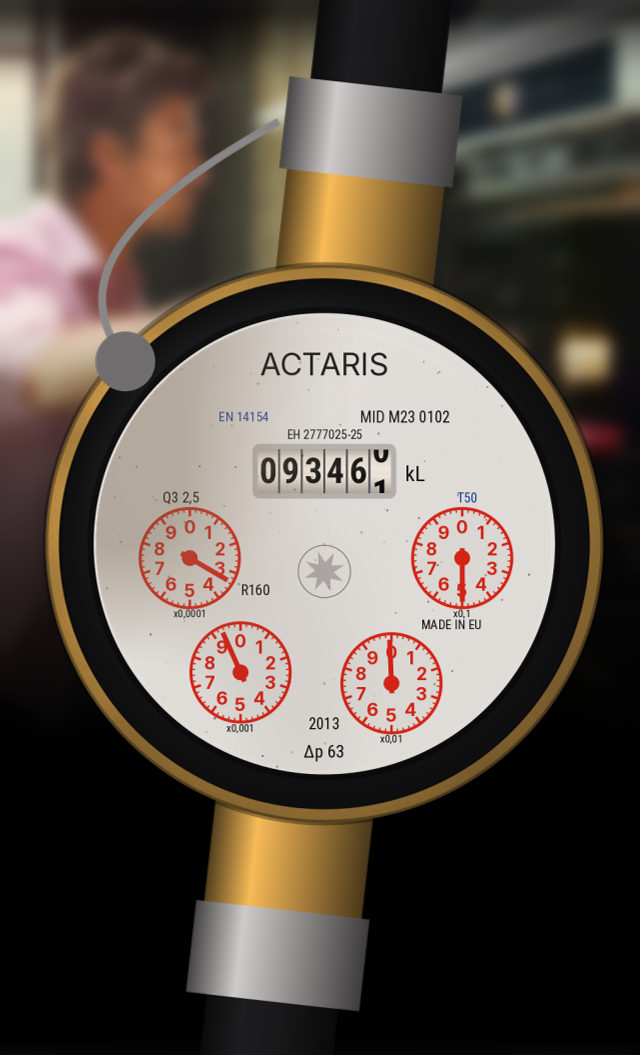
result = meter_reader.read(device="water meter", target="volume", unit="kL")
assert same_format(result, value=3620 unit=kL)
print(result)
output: value=93460.4993 unit=kL
